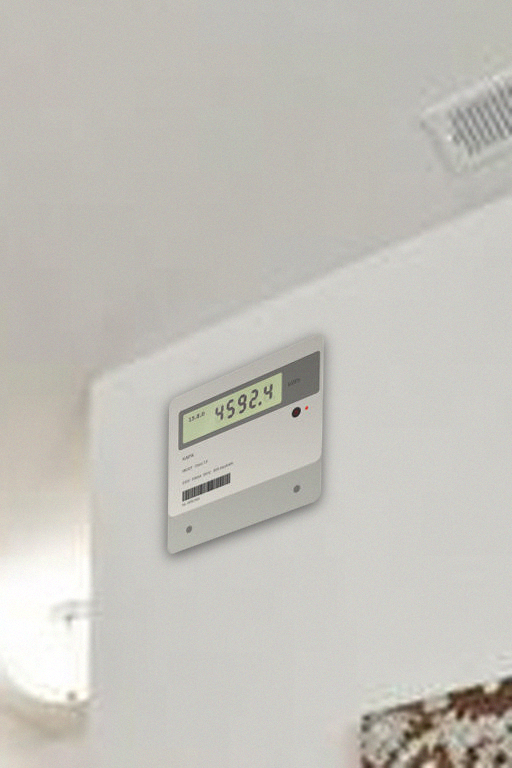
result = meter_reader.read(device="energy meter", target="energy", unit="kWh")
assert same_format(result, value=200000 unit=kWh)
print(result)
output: value=4592.4 unit=kWh
